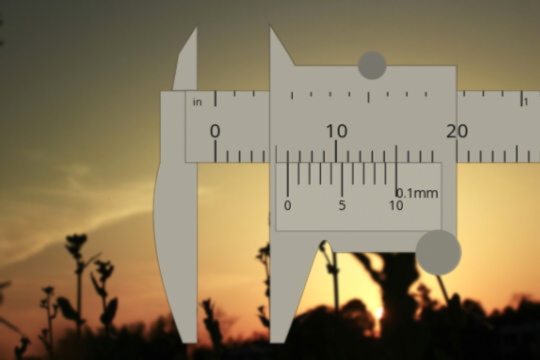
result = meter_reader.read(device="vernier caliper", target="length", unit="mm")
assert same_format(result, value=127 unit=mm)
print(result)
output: value=6.0 unit=mm
